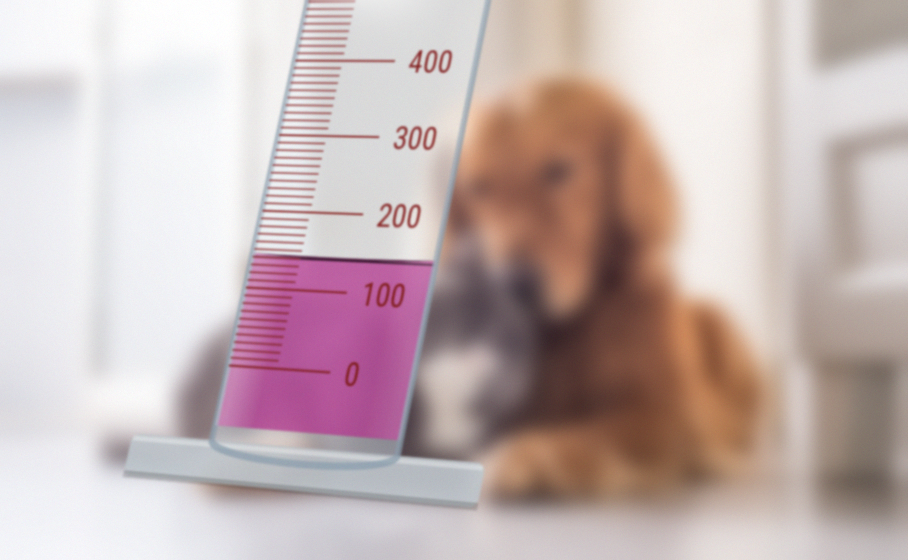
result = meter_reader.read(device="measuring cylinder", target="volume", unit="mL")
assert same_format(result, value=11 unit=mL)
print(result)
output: value=140 unit=mL
